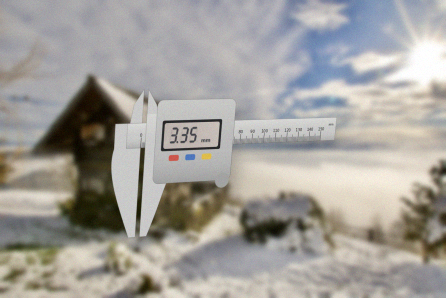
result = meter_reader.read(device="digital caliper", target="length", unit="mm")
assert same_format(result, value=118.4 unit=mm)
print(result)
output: value=3.35 unit=mm
